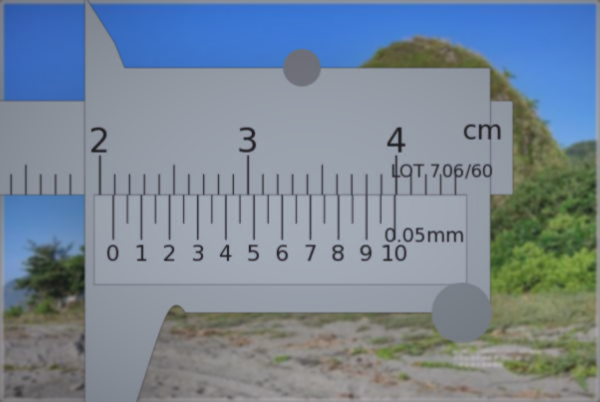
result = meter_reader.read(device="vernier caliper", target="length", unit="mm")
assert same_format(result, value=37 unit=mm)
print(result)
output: value=20.9 unit=mm
